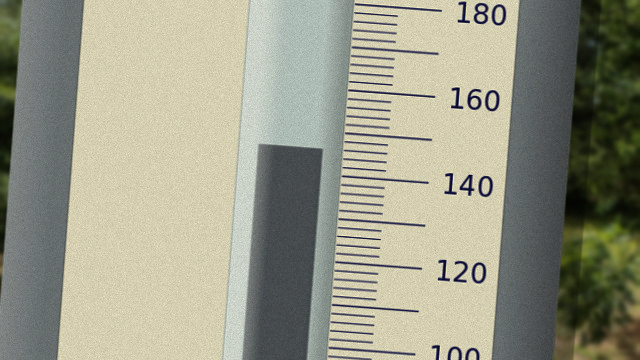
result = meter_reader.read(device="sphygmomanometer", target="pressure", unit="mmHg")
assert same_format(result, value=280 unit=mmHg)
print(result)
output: value=146 unit=mmHg
